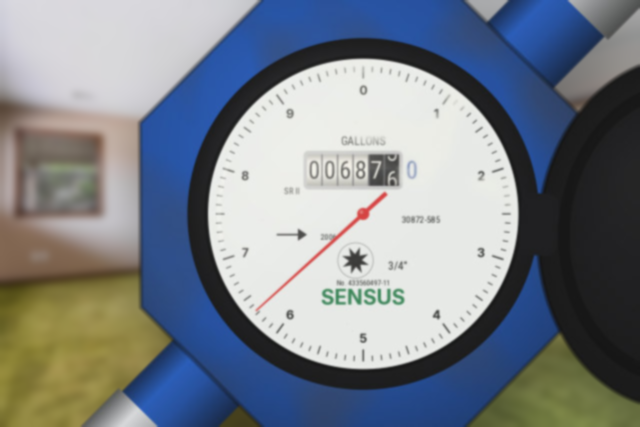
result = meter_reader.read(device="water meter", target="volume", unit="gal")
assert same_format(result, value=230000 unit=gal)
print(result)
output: value=68756.3 unit=gal
